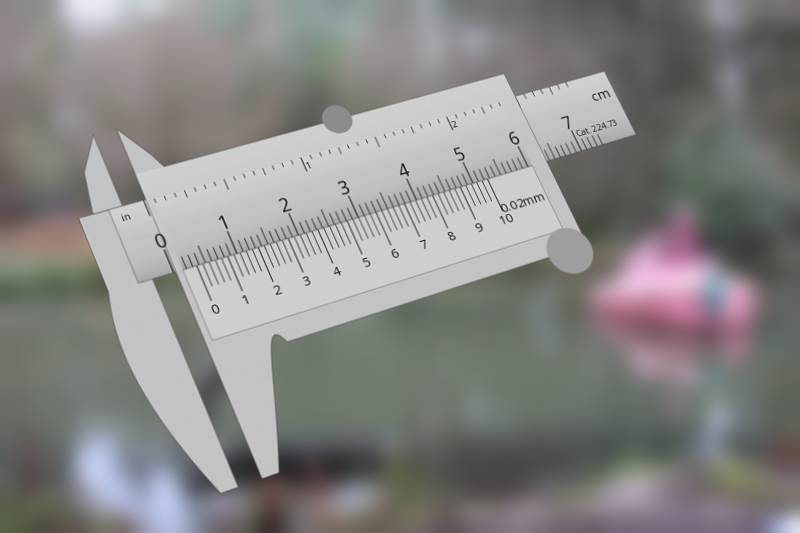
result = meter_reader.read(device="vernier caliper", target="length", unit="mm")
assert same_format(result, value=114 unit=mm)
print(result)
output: value=3.6 unit=mm
